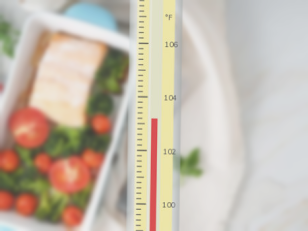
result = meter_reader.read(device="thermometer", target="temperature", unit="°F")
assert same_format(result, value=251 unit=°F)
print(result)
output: value=103.2 unit=°F
